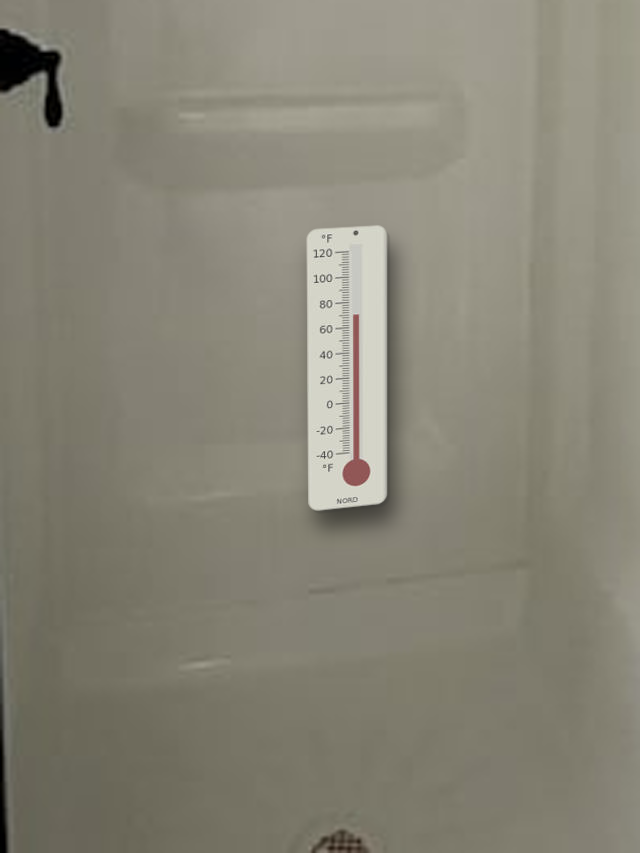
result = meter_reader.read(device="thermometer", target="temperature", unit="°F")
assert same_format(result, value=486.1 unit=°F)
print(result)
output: value=70 unit=°F
